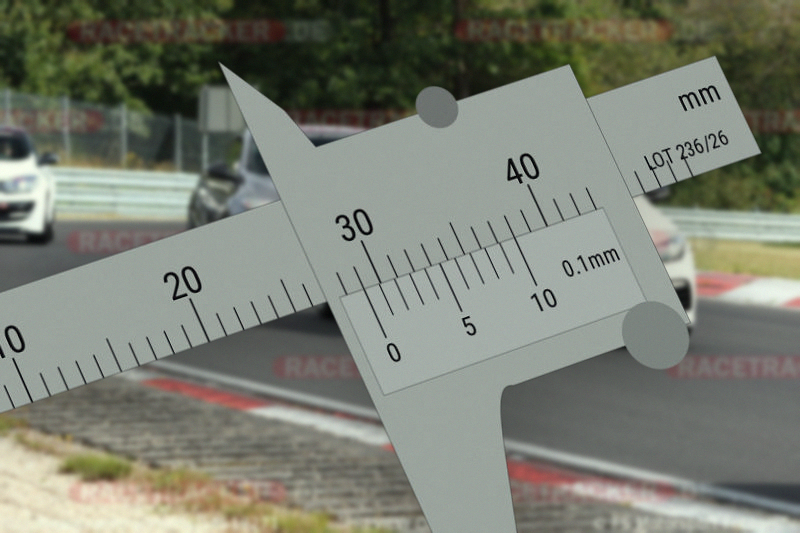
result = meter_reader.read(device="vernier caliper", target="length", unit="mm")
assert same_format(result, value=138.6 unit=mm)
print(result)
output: value=29.0 unit=mm
